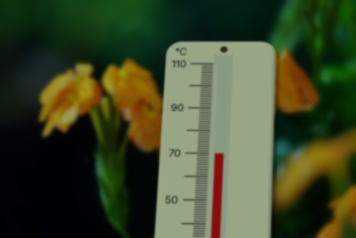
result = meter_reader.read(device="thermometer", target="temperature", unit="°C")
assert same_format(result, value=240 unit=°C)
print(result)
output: value=70 unit=°C
